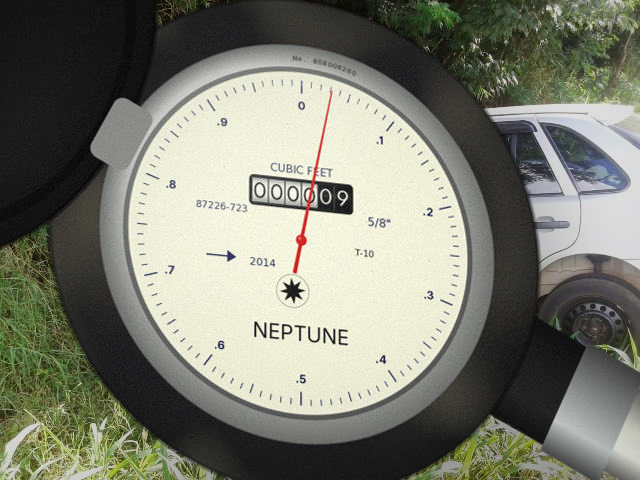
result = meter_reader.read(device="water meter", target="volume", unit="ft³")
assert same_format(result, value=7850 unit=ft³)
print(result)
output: value=9.03 unit=ft³
